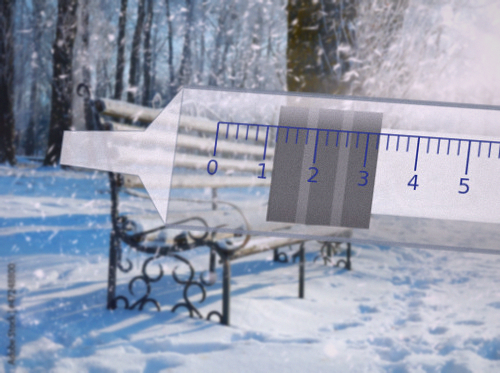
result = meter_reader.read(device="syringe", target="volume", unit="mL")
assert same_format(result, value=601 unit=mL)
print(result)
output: value=1.2 unit=mL
